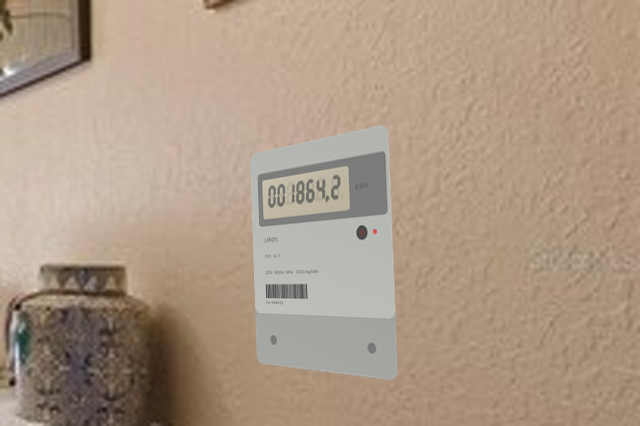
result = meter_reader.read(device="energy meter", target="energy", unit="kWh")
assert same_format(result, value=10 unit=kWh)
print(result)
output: value=1864.2 unit=kWh
